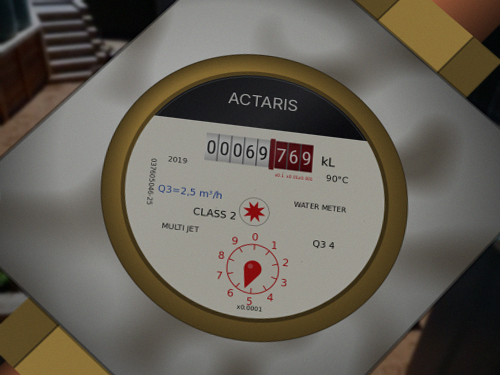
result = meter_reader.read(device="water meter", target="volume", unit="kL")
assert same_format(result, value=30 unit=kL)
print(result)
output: value=69.7695 unit=kL
